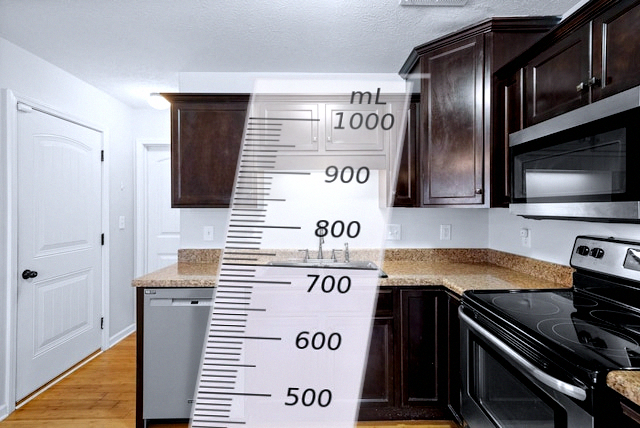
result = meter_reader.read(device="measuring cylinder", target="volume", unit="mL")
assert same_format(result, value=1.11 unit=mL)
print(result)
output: value=730 unit=mL
